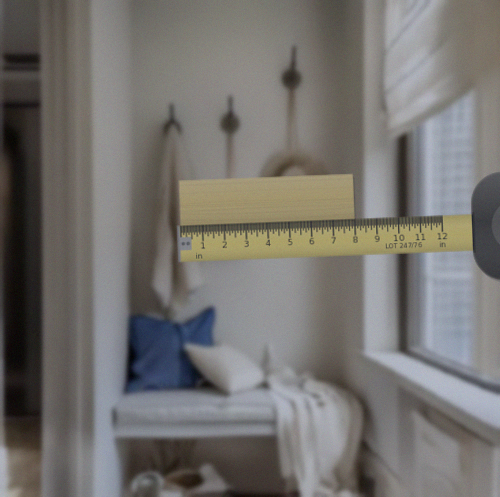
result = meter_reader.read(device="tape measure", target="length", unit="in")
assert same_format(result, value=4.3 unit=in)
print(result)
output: value=8 unit=in
